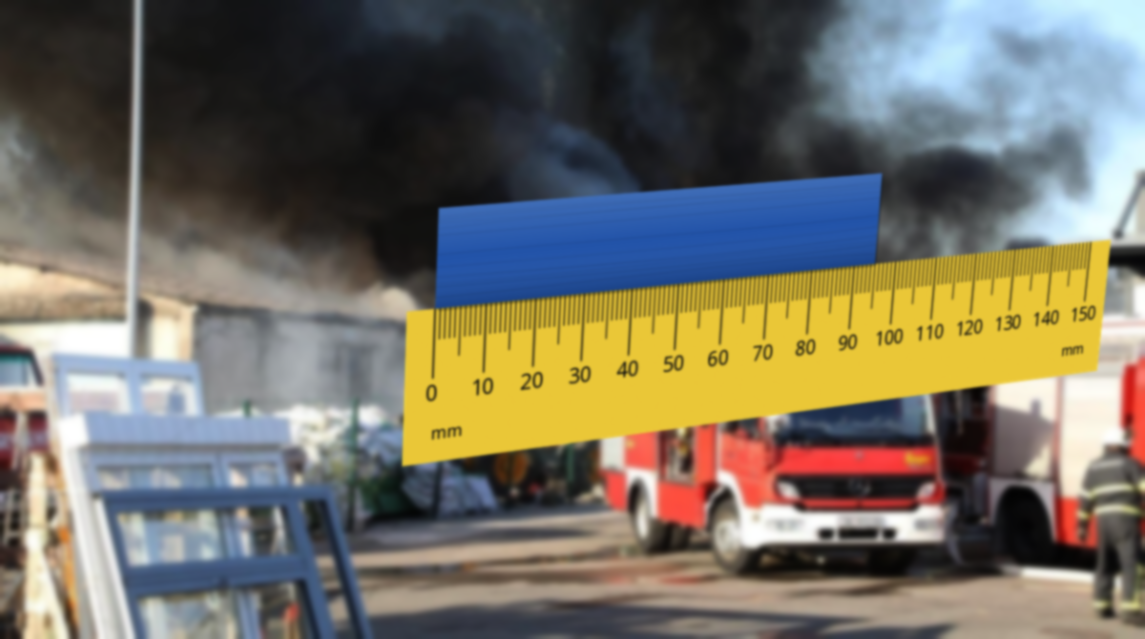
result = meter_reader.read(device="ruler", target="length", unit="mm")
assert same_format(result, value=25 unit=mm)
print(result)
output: value=95 unit=mm
